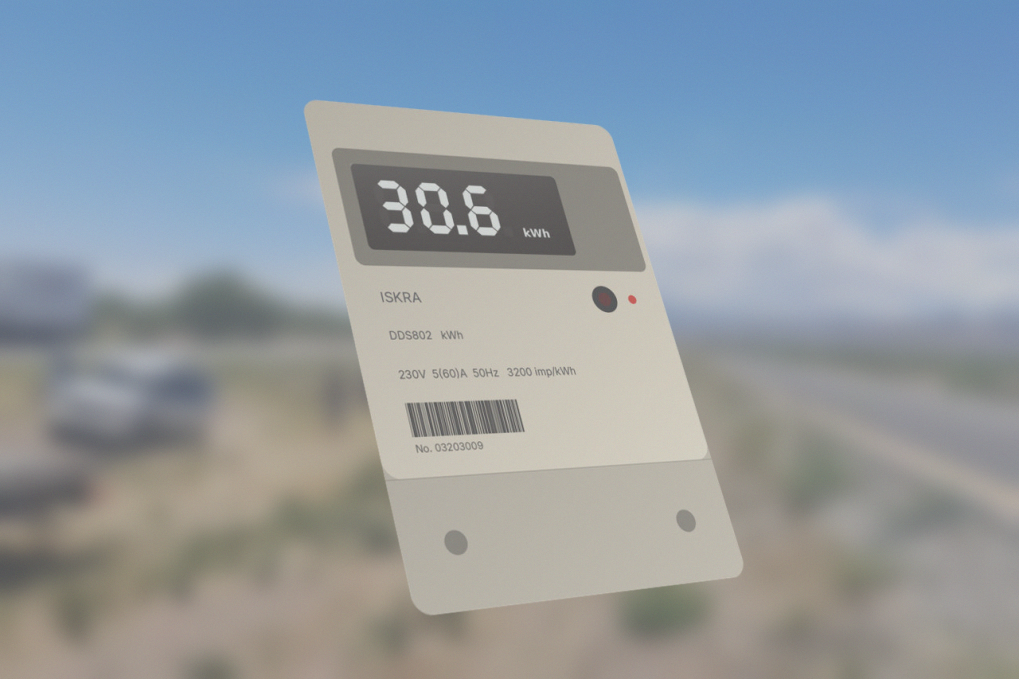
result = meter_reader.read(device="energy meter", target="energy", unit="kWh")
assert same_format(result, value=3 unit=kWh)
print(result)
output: value=30.6 unit=kWh
